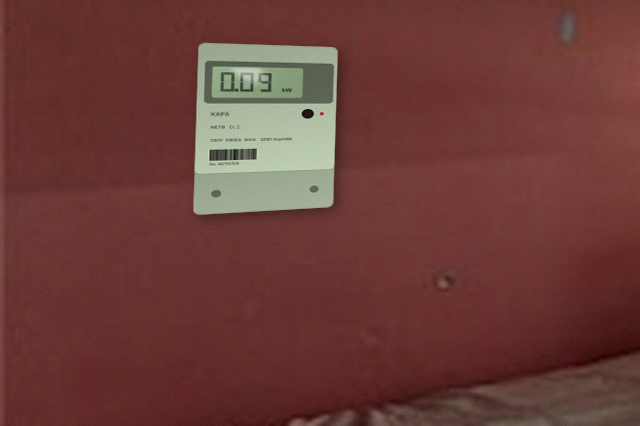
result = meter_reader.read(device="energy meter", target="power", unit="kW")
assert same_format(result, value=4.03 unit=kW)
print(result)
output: value=0.09 unit=kW
